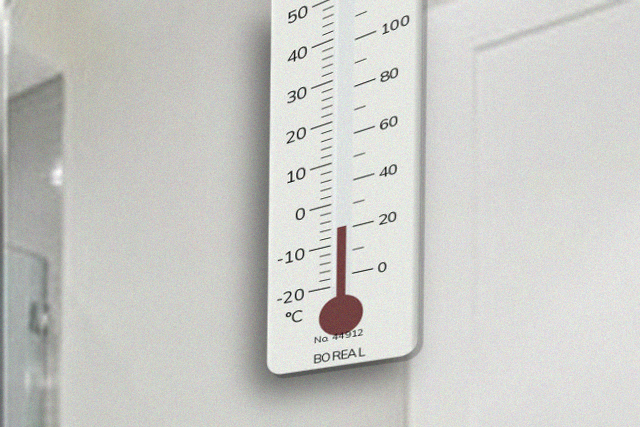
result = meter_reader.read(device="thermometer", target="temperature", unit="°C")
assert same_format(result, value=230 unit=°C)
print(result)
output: value=-6 unit=°C
